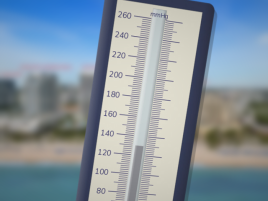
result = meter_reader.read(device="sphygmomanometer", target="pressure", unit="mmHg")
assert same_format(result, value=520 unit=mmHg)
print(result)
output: value=130 unit=mmHg
